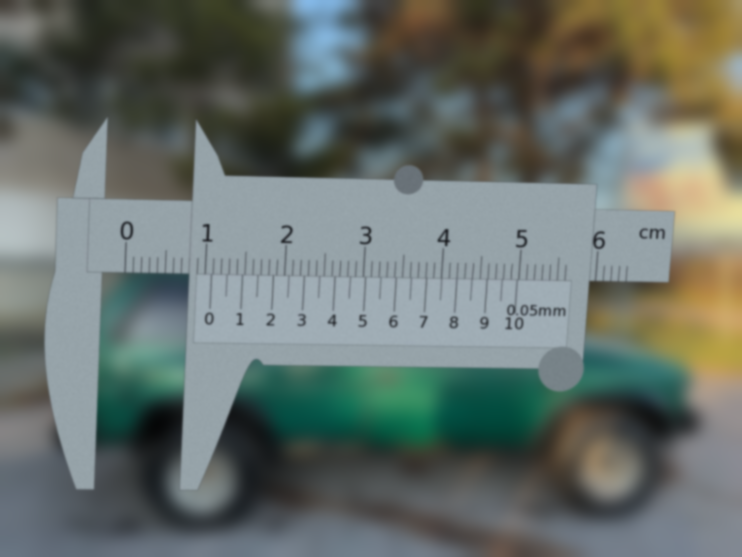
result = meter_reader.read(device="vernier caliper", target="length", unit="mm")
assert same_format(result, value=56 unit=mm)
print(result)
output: value=10.8 unit=mm
